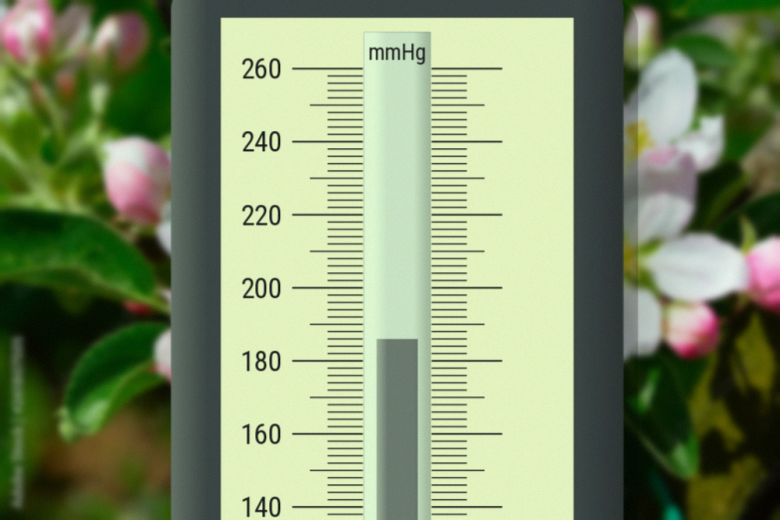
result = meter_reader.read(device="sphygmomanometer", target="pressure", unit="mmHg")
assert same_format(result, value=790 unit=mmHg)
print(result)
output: value=186 unit=mmHg
